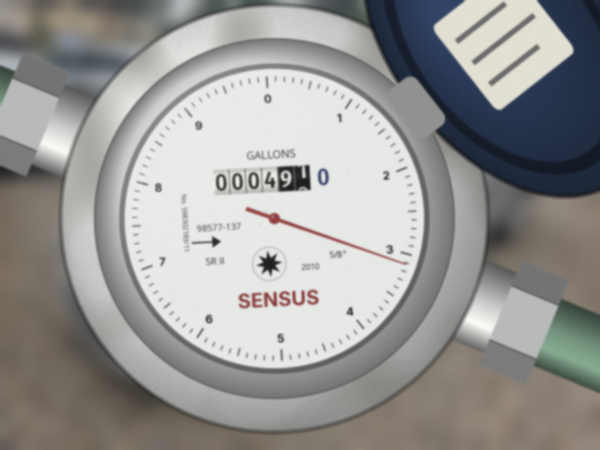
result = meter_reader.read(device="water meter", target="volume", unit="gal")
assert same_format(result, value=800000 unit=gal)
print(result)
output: value=4913.1 unit=gal
